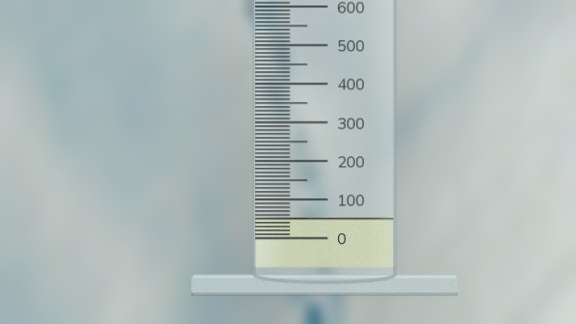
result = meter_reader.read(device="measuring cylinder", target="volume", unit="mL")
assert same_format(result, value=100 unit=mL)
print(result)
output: value=50 unit=mL
